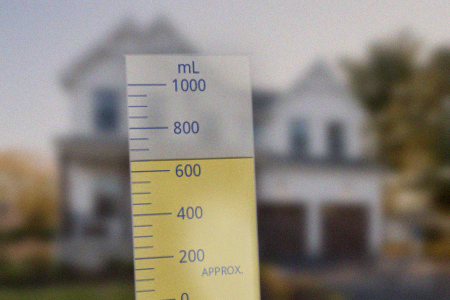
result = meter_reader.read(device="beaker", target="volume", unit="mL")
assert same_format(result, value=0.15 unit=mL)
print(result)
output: value=650 unit=mL
